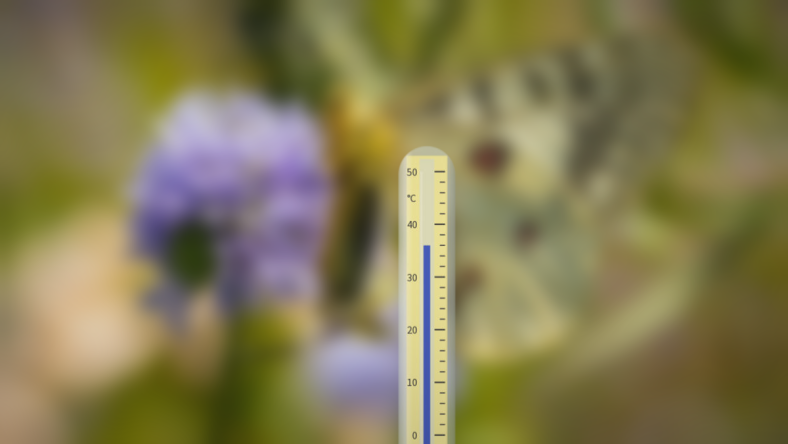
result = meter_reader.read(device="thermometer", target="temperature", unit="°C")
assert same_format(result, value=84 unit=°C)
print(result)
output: value=36 unit=°C
